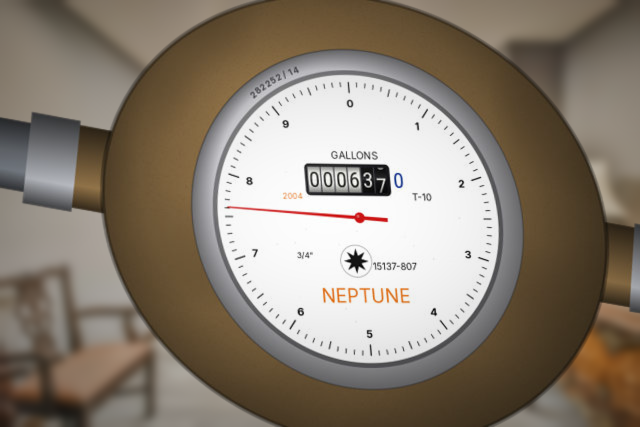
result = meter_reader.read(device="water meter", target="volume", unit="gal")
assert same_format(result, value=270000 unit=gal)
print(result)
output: value=6367.6 unit=gal
